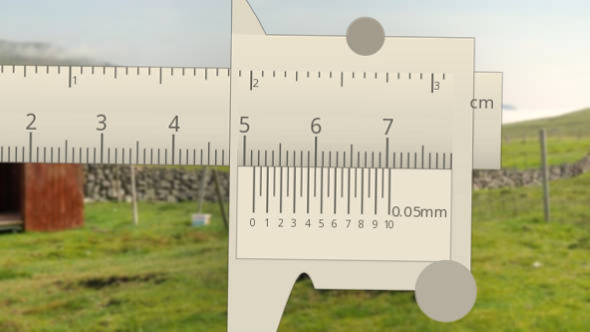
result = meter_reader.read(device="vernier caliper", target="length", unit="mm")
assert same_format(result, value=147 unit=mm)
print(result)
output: value=51.4 unit=mm
